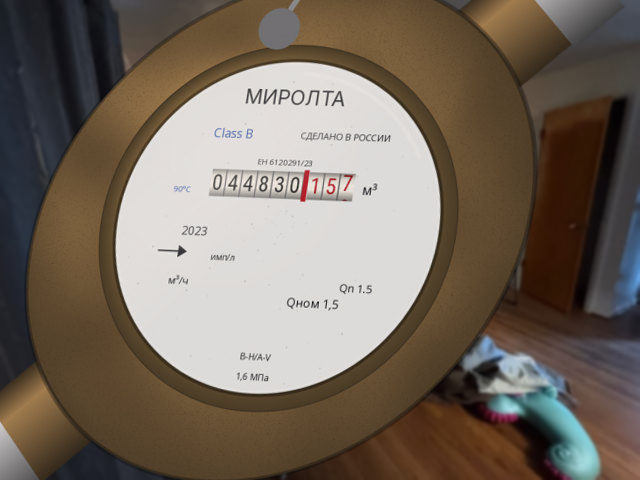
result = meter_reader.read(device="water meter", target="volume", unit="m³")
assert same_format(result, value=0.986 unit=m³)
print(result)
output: value=44830.157 unit=m³
